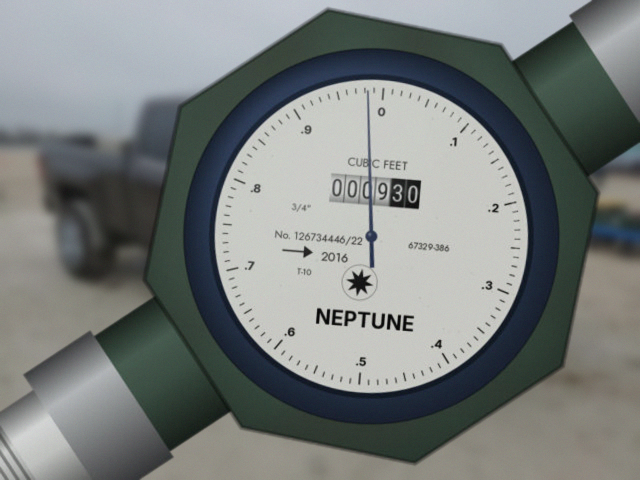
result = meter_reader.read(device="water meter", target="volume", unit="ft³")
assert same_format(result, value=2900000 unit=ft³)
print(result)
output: value=929.98 unit=ft³
